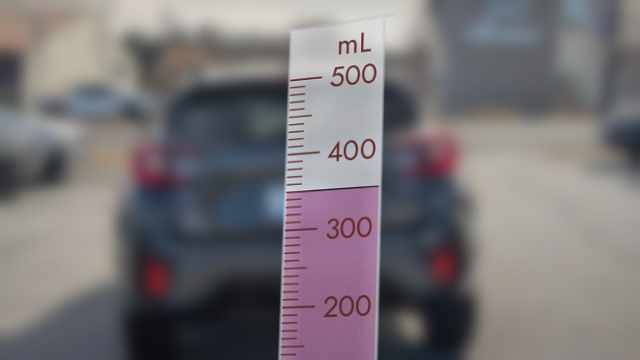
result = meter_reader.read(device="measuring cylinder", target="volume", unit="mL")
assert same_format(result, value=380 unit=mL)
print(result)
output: value=350 unit=mL
